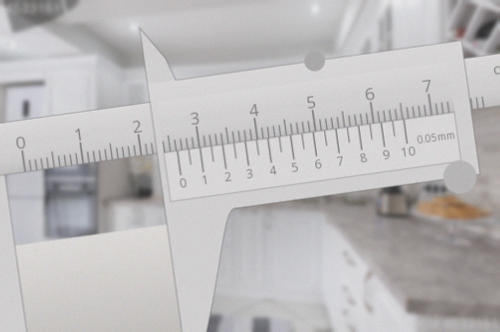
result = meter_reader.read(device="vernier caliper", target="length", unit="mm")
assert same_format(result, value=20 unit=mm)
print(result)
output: value=26.2 unit=mm
